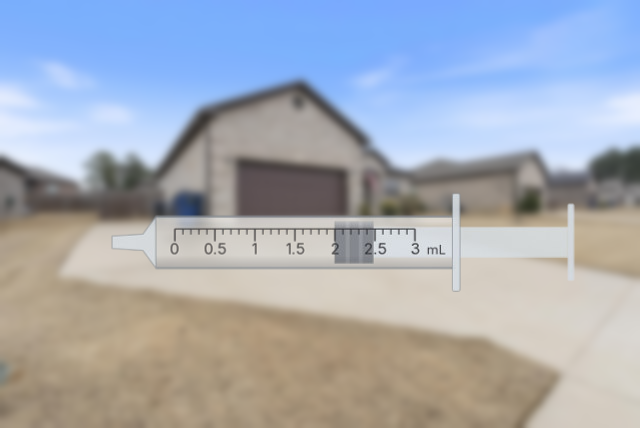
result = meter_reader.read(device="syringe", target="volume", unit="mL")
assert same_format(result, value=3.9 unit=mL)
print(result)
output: value=2 unit=mL
